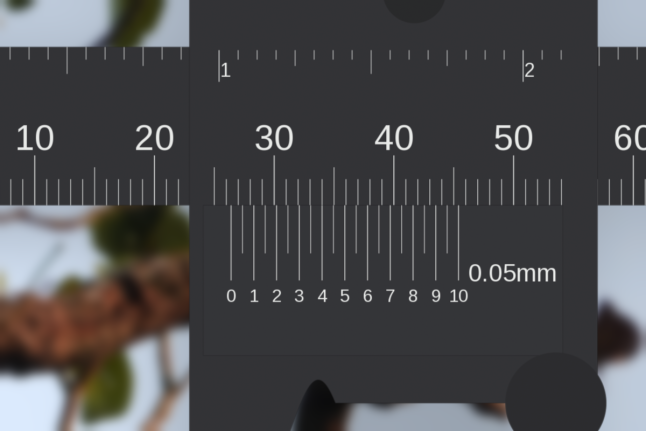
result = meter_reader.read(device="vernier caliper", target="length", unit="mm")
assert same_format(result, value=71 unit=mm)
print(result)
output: value=26.4 unit=mm
